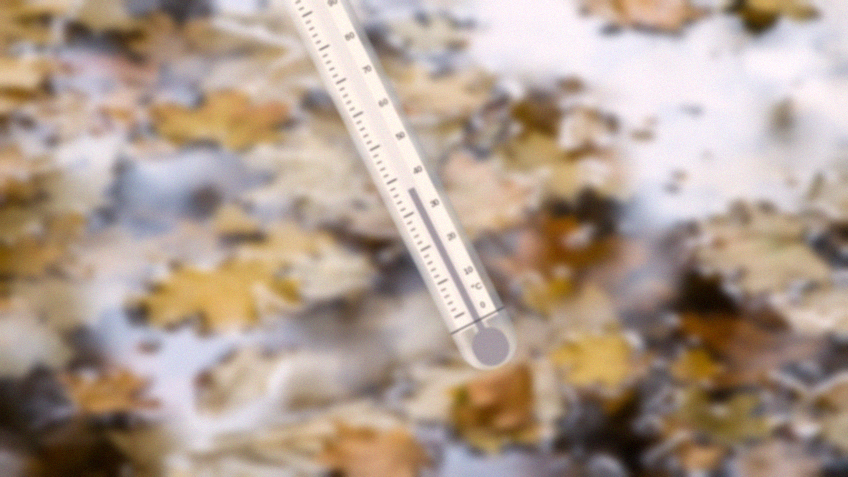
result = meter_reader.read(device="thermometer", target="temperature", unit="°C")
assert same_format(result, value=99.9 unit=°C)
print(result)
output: value=36 unit=°C
